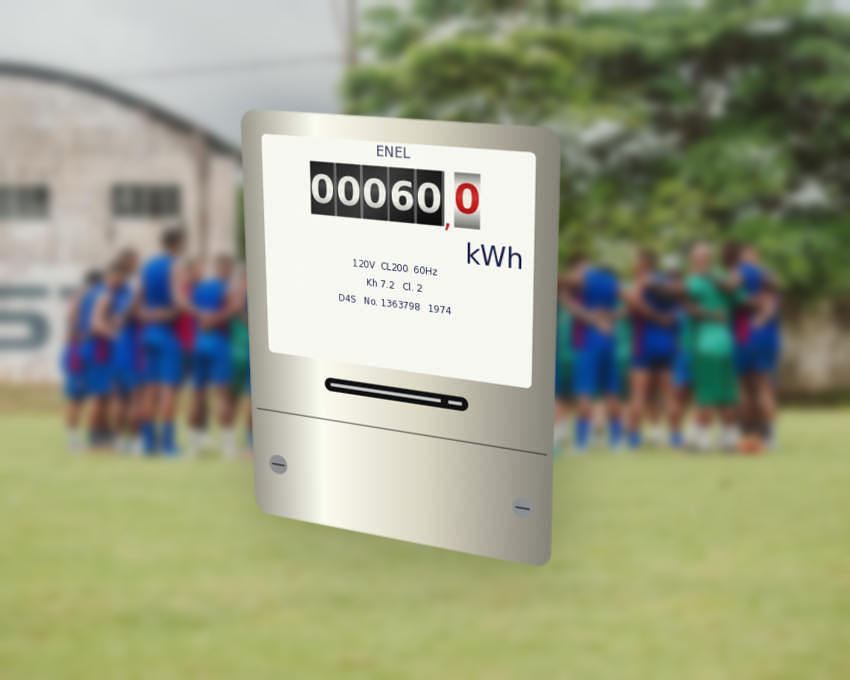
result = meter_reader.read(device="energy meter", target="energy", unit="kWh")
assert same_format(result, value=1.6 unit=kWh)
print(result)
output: value=60.0 unit=kWh
